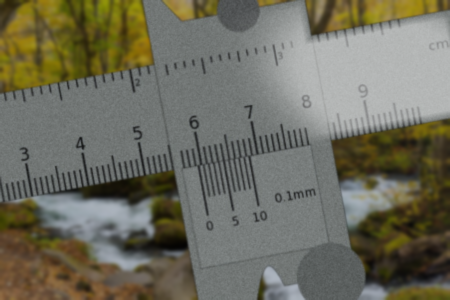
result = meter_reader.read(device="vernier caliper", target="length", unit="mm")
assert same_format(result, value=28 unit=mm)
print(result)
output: value=59.5 unit=mm
